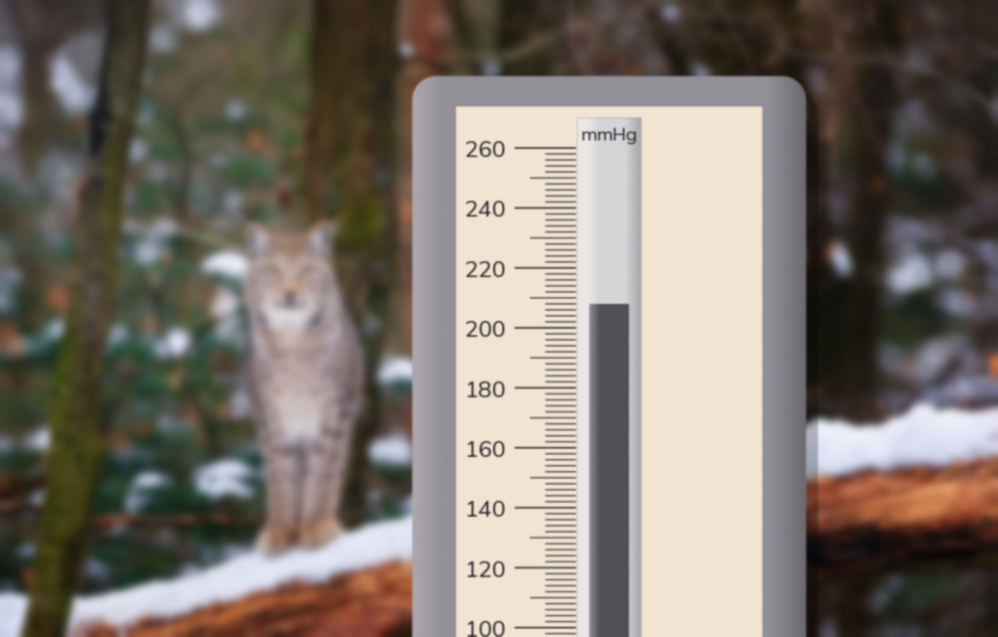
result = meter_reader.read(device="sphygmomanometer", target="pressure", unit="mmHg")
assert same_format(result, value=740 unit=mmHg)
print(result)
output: value=208 unit=mmHg
